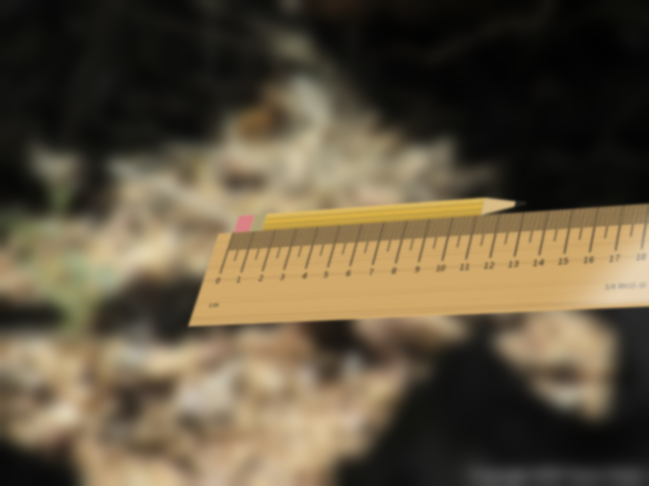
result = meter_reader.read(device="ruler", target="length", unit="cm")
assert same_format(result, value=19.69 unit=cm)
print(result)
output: value=13 unit=cm
